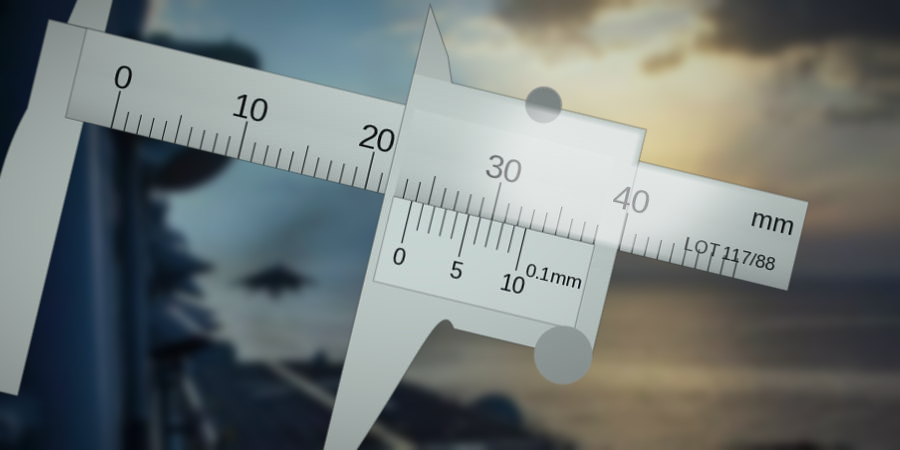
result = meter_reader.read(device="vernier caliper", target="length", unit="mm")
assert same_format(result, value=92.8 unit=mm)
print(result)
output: value=23.7 unit=mm
